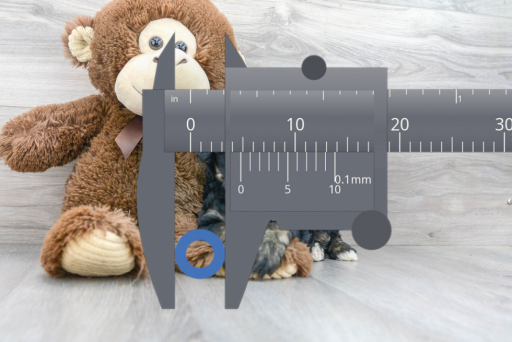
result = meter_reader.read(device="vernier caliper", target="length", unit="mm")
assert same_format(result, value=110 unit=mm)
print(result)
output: value=4.8 unit=mm
